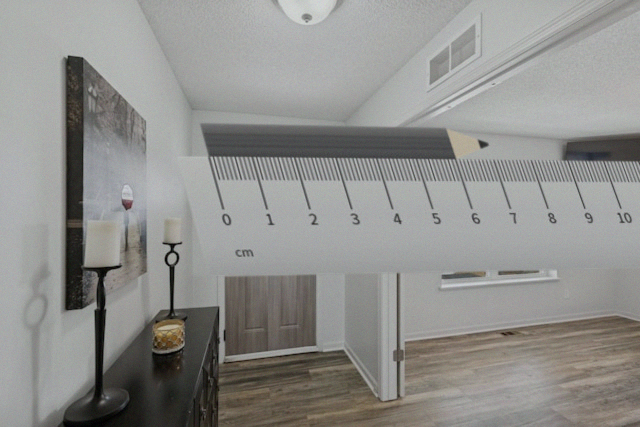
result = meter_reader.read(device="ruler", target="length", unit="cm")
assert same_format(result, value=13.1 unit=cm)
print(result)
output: value=7 unit=cm
